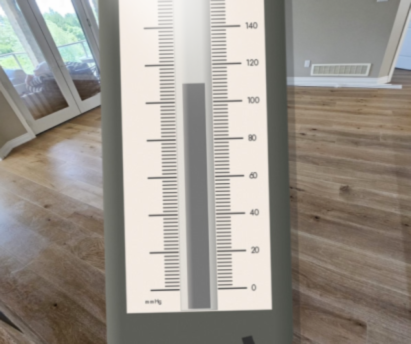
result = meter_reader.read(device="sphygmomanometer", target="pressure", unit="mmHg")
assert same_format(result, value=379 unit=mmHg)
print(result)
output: value=110 unit=mmHg
